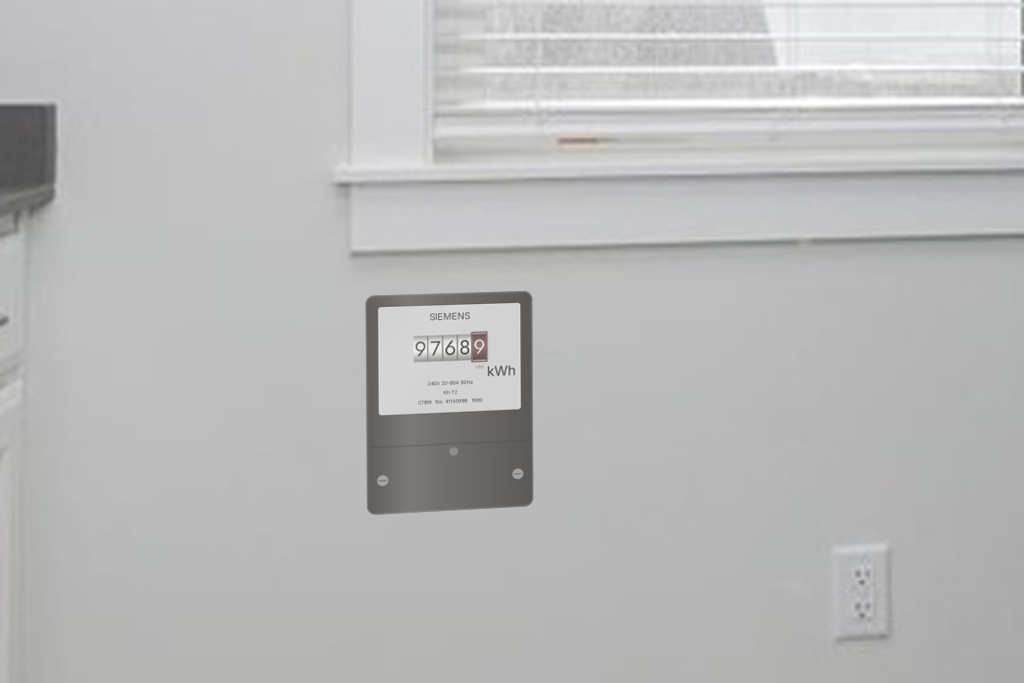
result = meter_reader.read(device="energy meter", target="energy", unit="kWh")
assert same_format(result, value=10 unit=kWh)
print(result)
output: value=9768.9 unit=kWh
